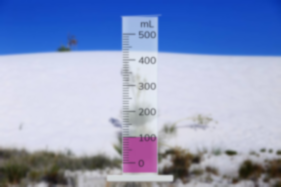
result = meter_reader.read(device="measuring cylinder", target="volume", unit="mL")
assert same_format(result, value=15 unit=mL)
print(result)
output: value=100 unit=mL
